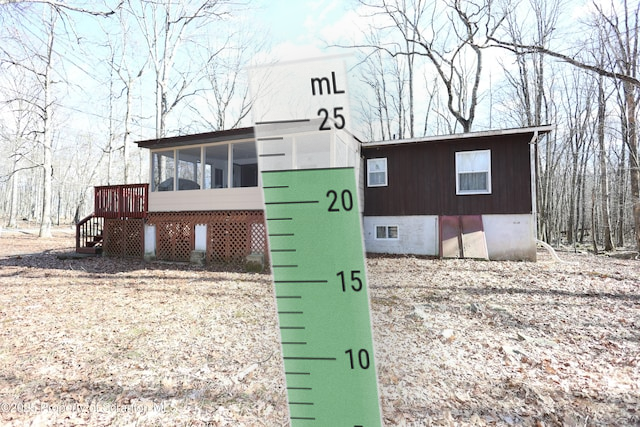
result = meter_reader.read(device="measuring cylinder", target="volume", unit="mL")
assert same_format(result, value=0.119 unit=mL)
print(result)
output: value=22 unit=mL
